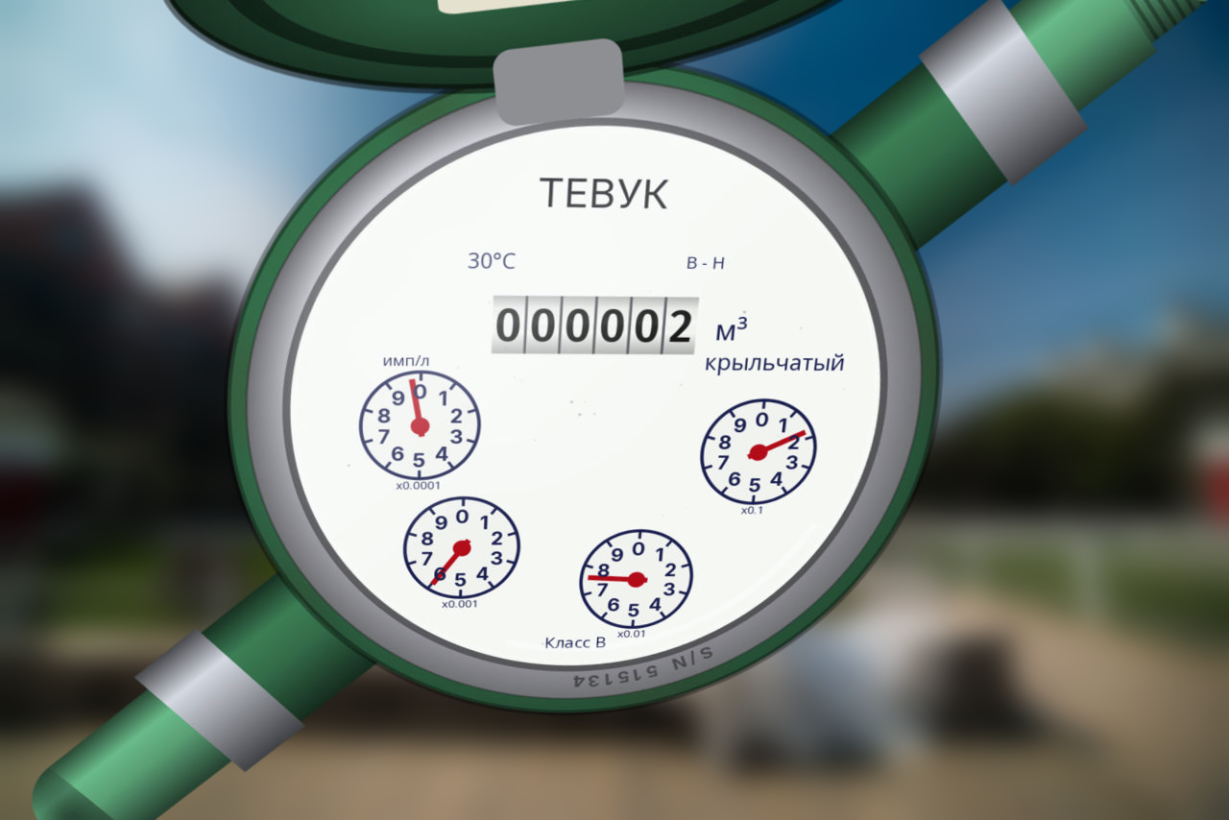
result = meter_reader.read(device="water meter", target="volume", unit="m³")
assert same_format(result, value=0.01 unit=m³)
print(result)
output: value=2.1759 unit=m³
